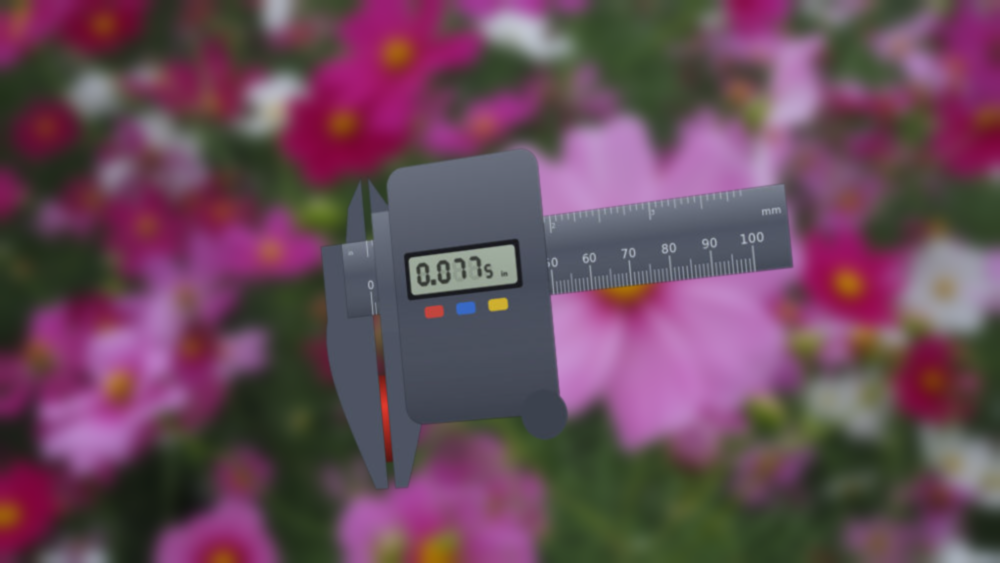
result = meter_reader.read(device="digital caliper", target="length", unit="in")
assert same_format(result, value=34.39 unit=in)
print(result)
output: value=0.0775 unit=in
